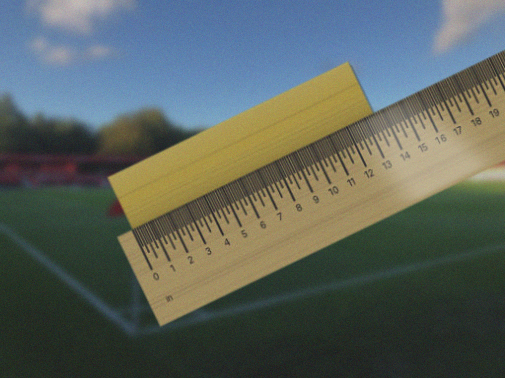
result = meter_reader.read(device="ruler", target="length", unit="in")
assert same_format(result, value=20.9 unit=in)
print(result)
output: value=13.5 unit=in
